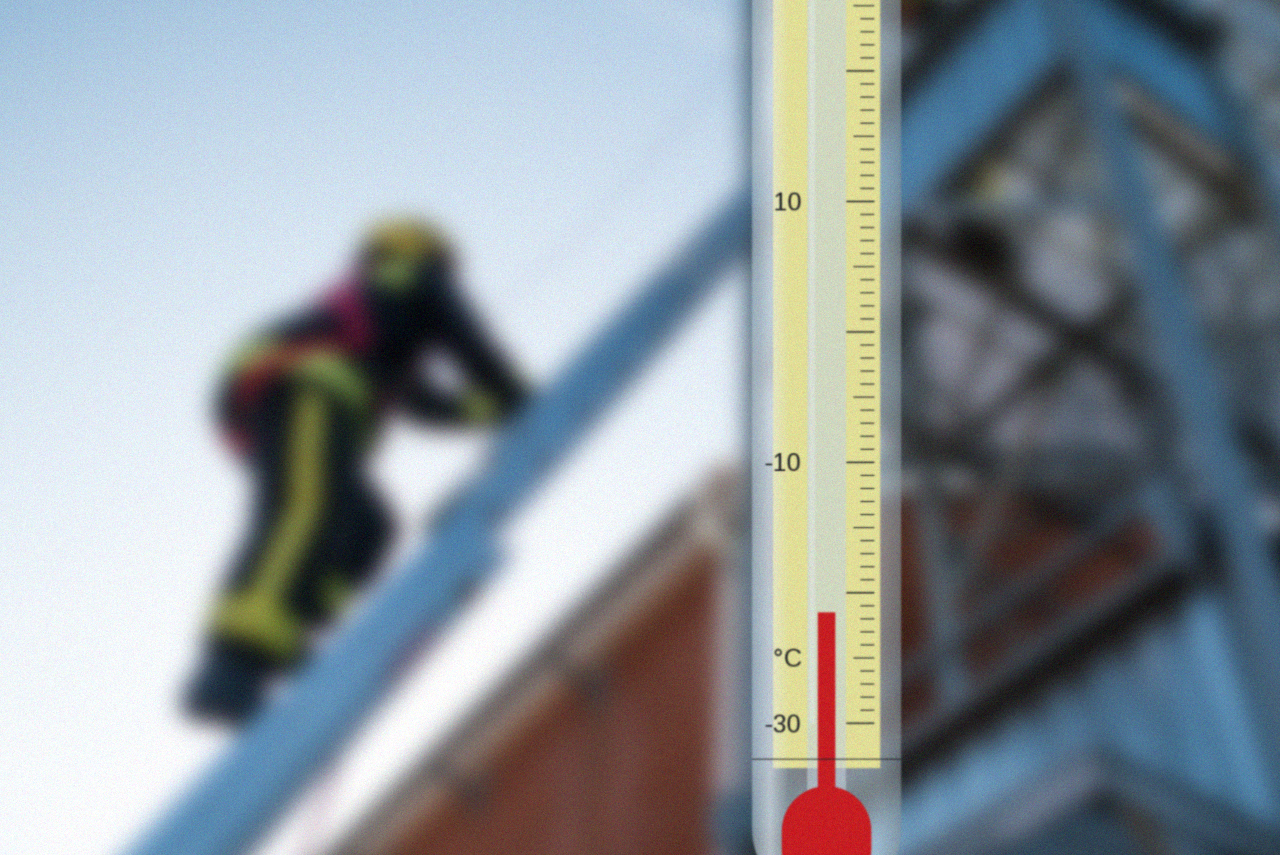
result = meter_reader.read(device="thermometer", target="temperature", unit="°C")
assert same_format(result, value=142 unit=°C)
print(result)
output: value=-21.5 unit=°C
